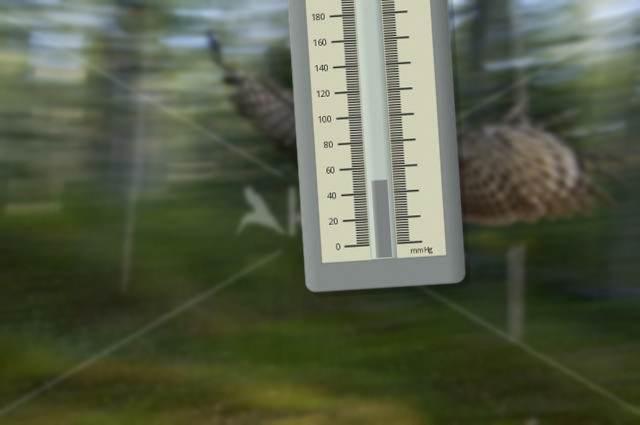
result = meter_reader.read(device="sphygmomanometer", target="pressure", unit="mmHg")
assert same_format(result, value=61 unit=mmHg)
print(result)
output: value=50 unit=mmHg
